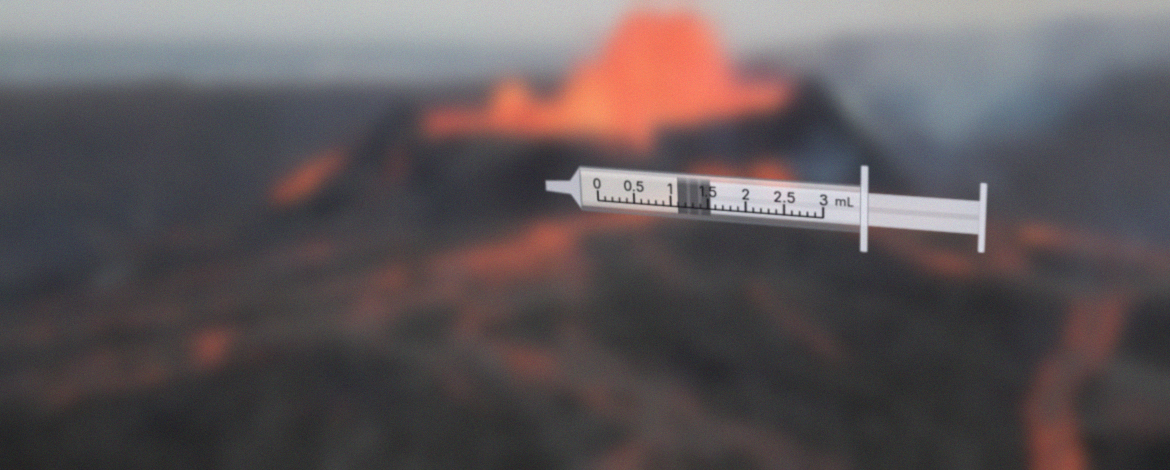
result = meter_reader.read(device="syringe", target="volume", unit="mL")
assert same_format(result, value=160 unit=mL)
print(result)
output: value=1.1 unit=mL
